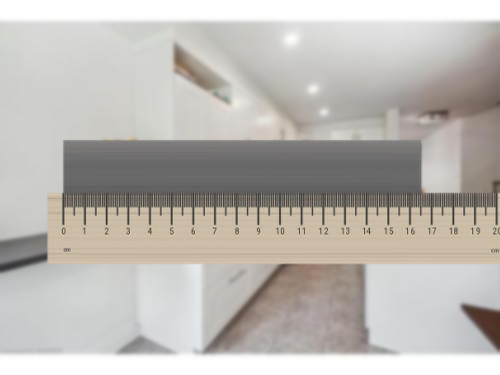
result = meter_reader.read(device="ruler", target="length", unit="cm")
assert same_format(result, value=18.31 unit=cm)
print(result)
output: value=16.5 unit=cm
